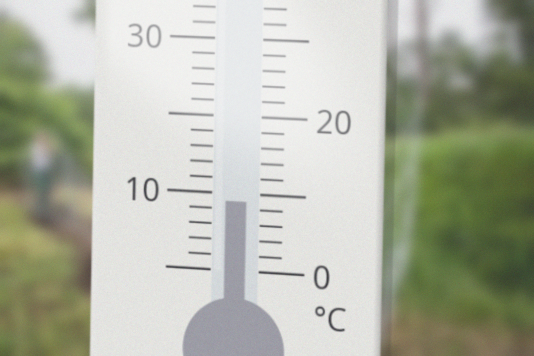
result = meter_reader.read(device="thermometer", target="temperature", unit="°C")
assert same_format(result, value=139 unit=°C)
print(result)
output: value=9 unit=°C
